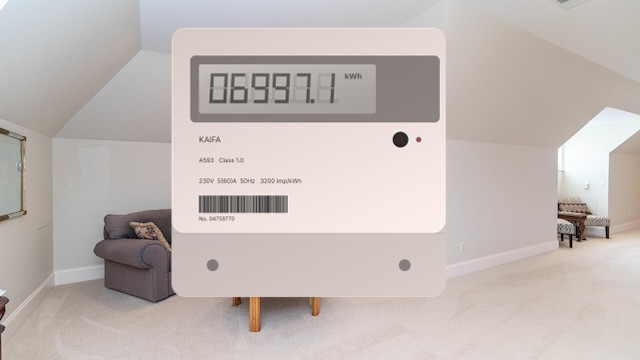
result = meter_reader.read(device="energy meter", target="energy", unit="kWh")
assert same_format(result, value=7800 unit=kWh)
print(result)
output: value=6997.1 unit=kWh
